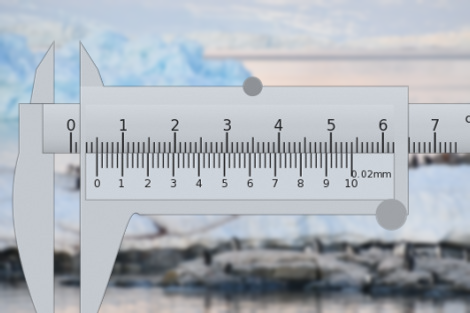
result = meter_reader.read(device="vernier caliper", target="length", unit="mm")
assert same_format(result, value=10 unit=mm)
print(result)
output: value=5.0 unit=mm
